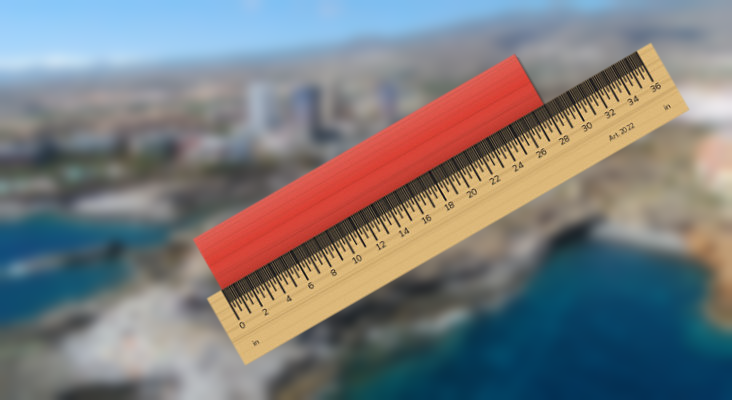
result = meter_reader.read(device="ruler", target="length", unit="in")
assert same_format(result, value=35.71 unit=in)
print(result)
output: value=28 unit=in
